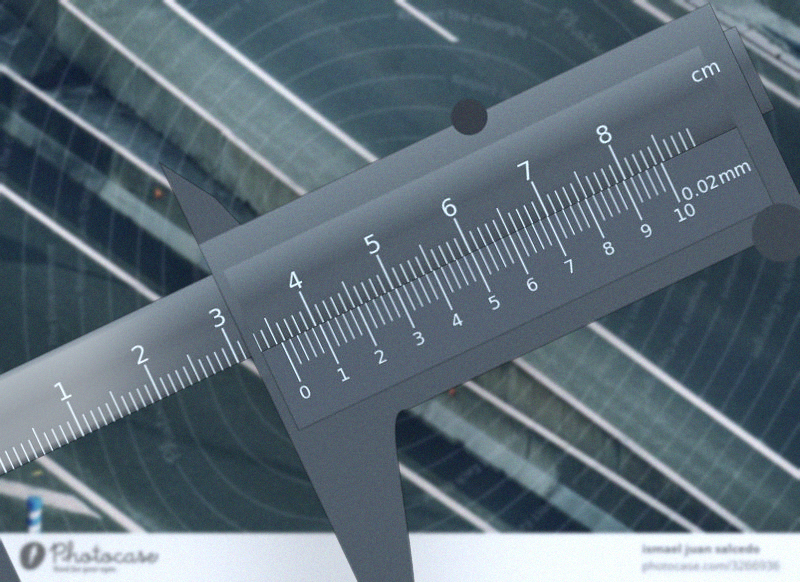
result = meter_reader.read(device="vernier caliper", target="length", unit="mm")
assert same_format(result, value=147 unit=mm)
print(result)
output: value=35.6 unit=mm
